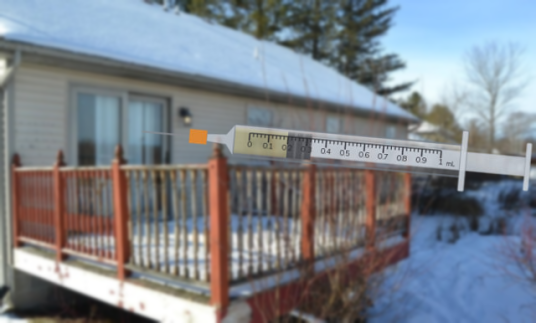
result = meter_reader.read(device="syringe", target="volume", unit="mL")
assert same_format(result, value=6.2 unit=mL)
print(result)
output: value=0.2 unit=mL
